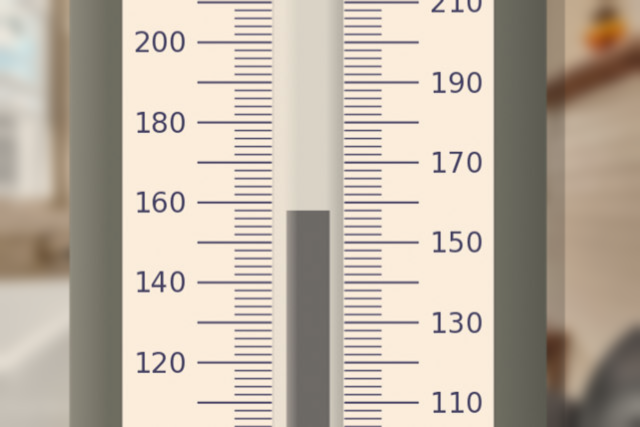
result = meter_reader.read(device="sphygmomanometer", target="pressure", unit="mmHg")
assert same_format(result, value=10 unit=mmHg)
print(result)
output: value=158 unit=mmHg
